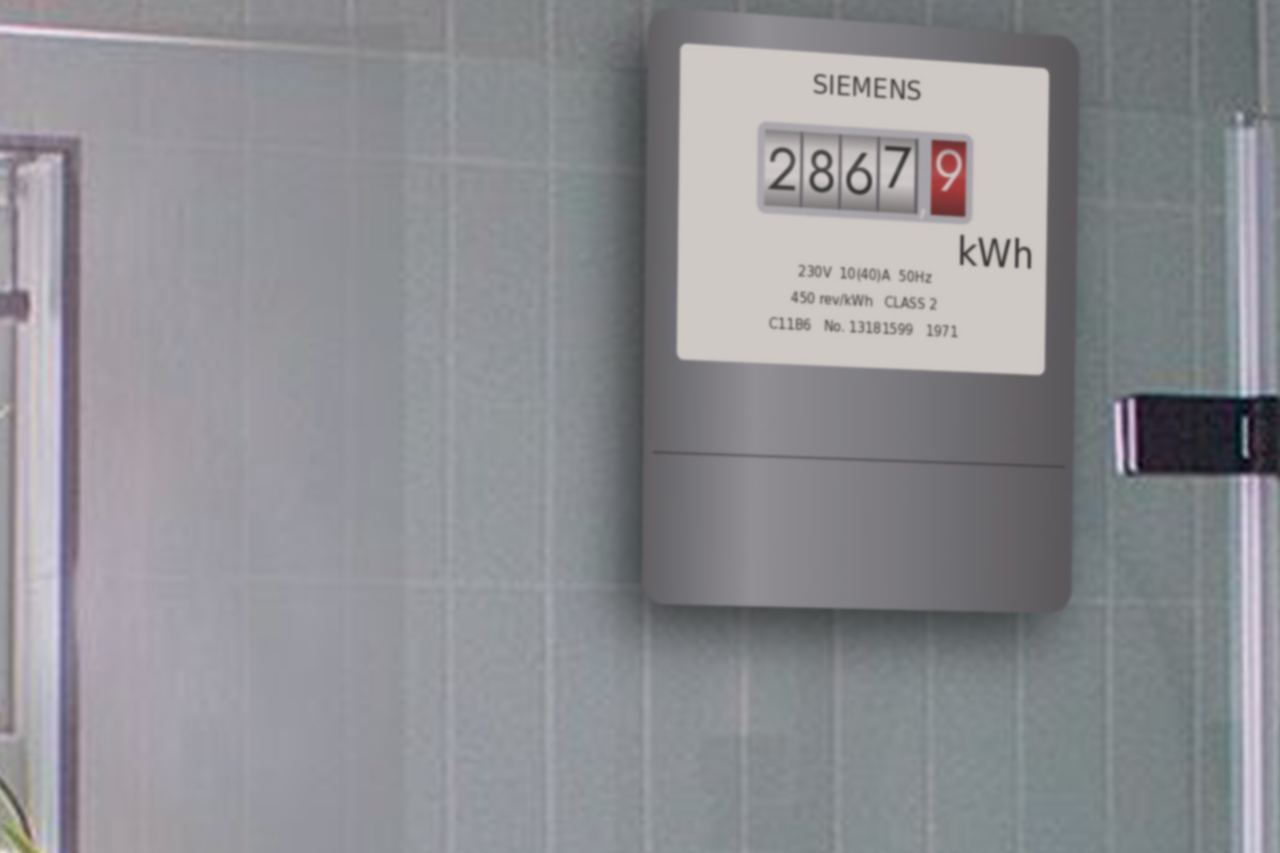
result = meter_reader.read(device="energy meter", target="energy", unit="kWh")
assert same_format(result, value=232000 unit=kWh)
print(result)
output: value=2867.9 unit=kWh
